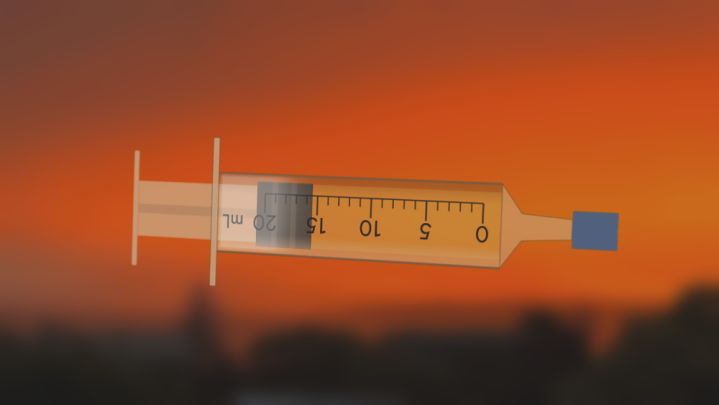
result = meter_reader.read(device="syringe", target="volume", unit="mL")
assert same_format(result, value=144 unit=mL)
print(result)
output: value=15.5 unit=mL
